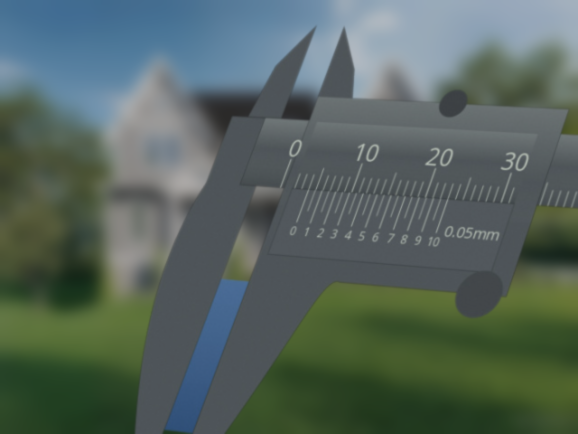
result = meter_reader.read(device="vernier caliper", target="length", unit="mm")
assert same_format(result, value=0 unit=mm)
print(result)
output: value=4.0 unit=mm
